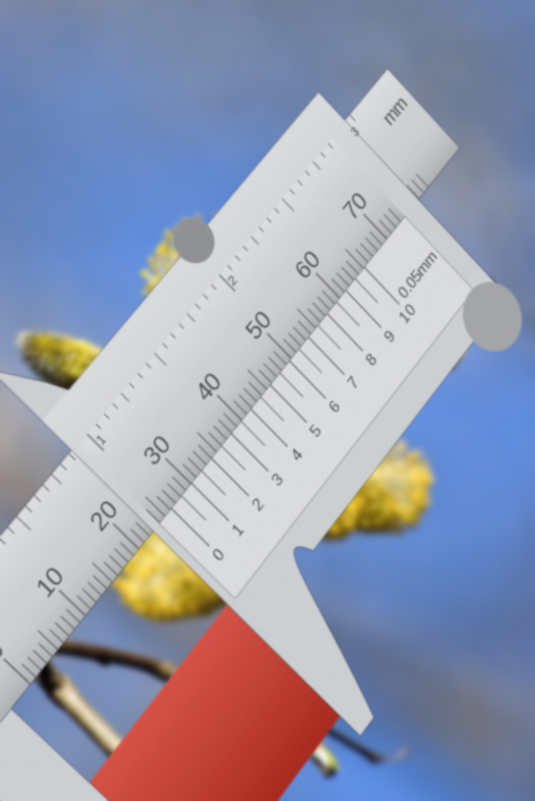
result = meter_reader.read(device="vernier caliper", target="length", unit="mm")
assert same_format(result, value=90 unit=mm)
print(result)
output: value=26.2 unit=mm
